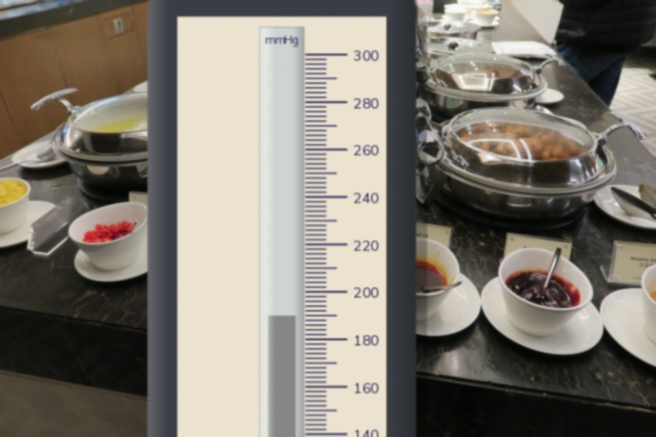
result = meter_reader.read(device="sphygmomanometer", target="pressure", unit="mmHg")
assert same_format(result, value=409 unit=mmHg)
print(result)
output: value=190 unit=mmHg
